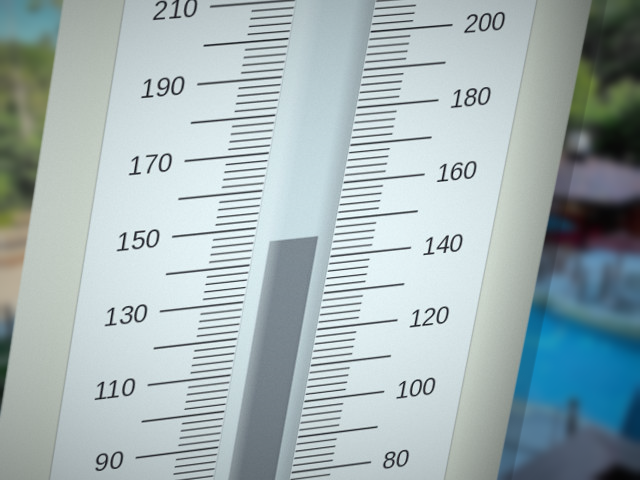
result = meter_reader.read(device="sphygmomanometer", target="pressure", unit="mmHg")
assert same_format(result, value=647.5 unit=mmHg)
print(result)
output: value=146 unit=mmHg
